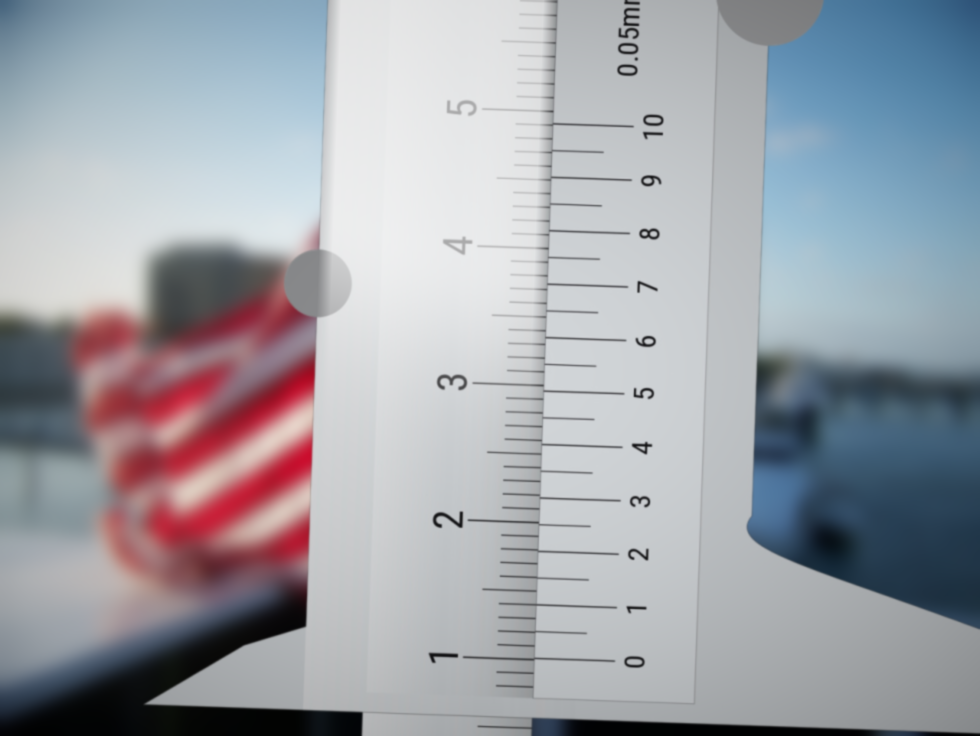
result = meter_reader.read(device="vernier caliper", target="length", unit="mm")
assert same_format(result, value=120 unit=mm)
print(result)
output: value=10.1 unit=mm
